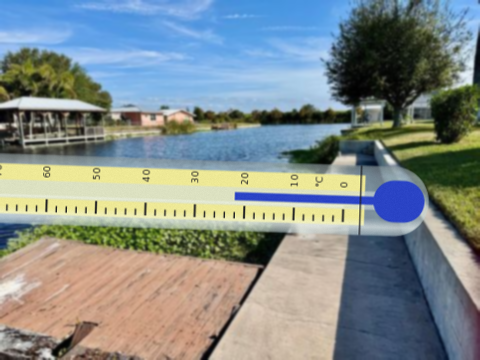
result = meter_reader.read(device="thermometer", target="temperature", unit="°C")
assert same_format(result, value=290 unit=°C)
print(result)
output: value=22 unit=°C
